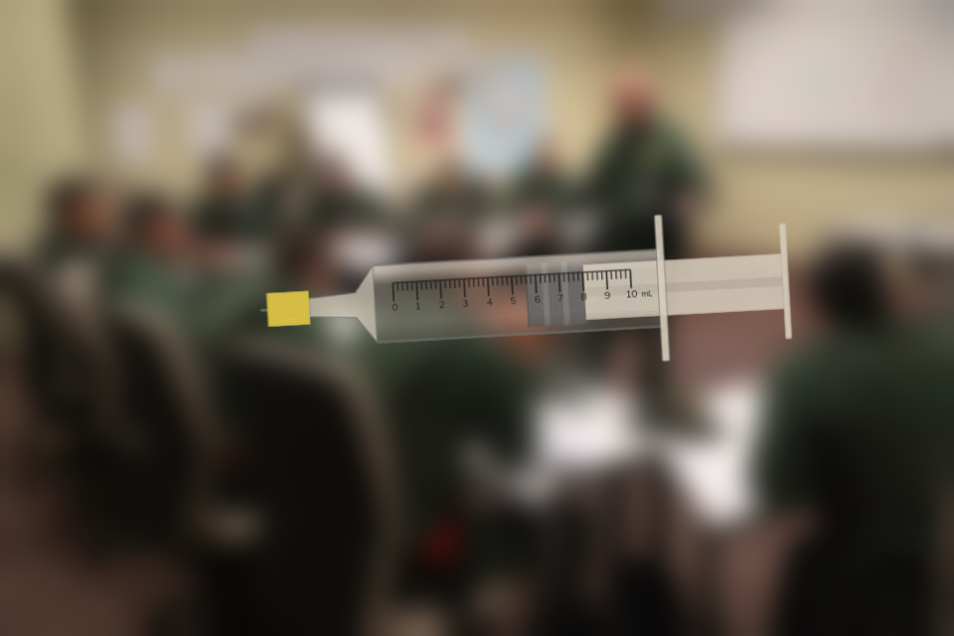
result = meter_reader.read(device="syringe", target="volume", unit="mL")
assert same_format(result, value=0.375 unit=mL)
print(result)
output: value=5.6 unit=mL
